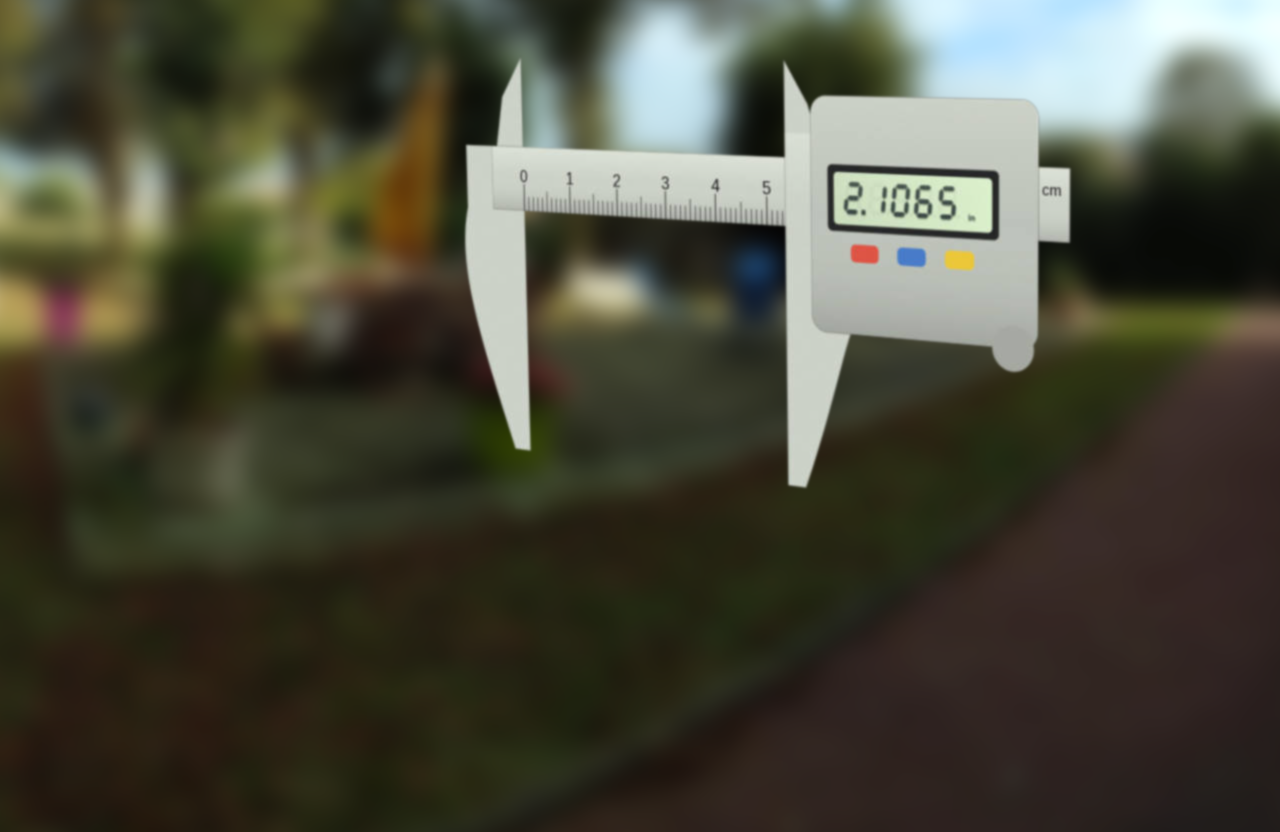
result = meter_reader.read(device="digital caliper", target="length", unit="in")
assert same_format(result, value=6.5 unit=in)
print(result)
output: value=2.1065 unit=in
